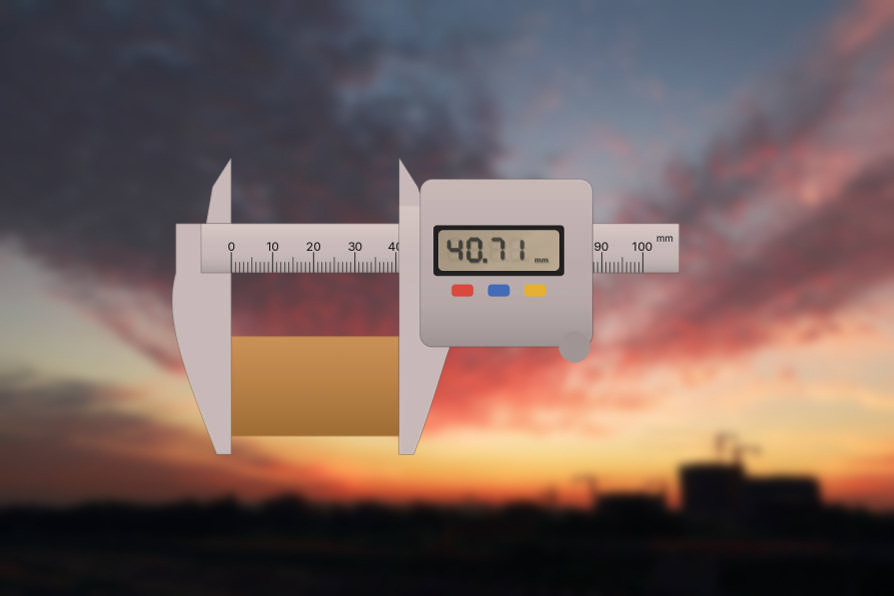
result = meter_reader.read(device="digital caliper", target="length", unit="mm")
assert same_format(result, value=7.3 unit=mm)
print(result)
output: value=40.71 unit=mm
